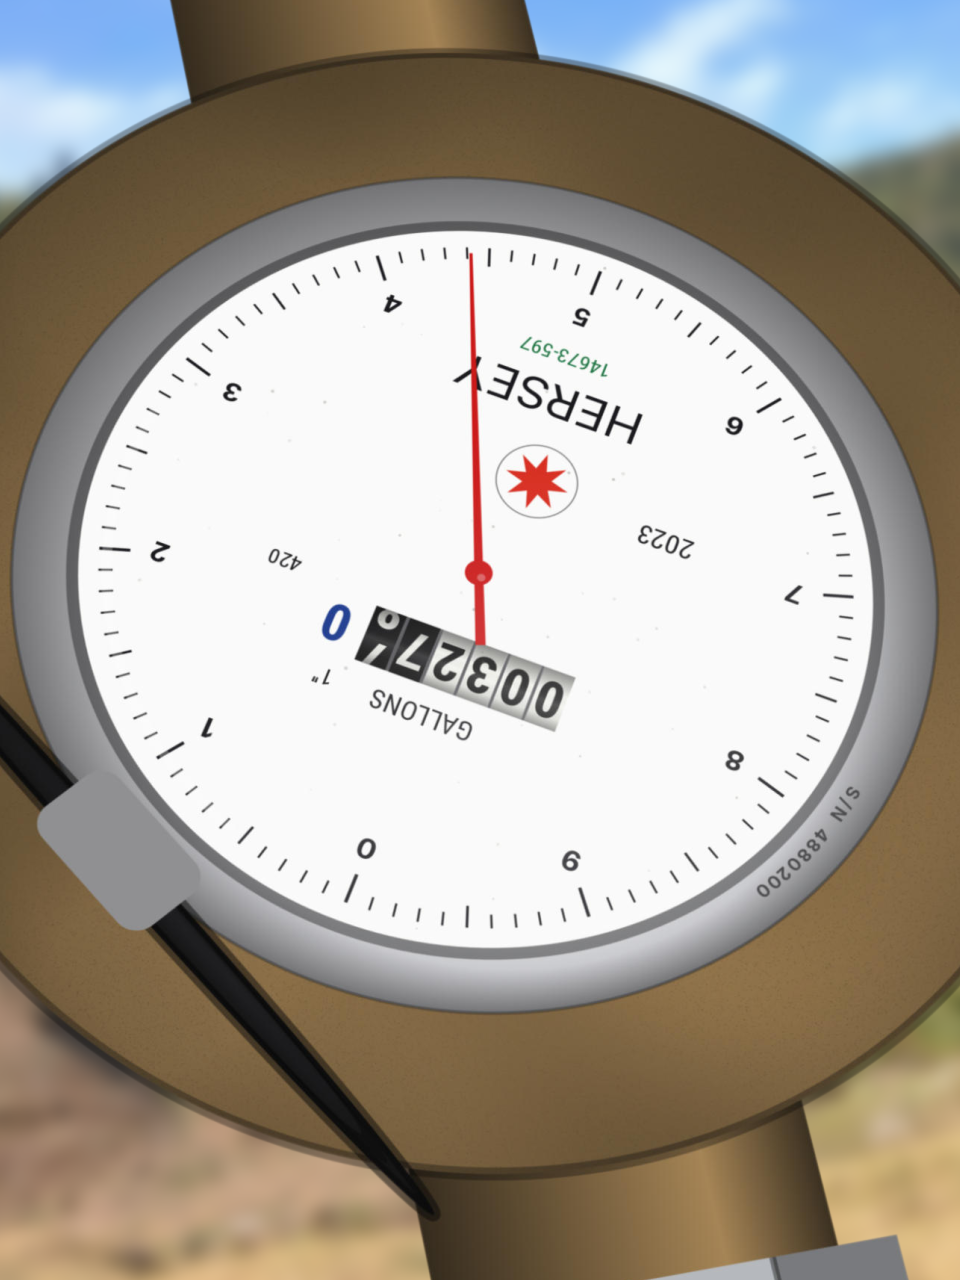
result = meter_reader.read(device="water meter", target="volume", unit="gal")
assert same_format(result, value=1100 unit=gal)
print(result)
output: value=32774.4 unit=gal
